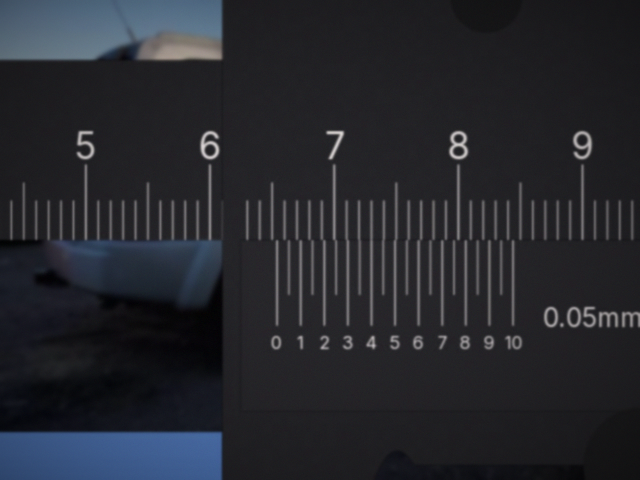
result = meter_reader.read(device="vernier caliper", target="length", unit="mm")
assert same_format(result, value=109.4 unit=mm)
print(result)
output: value=65.4 unit=mm
